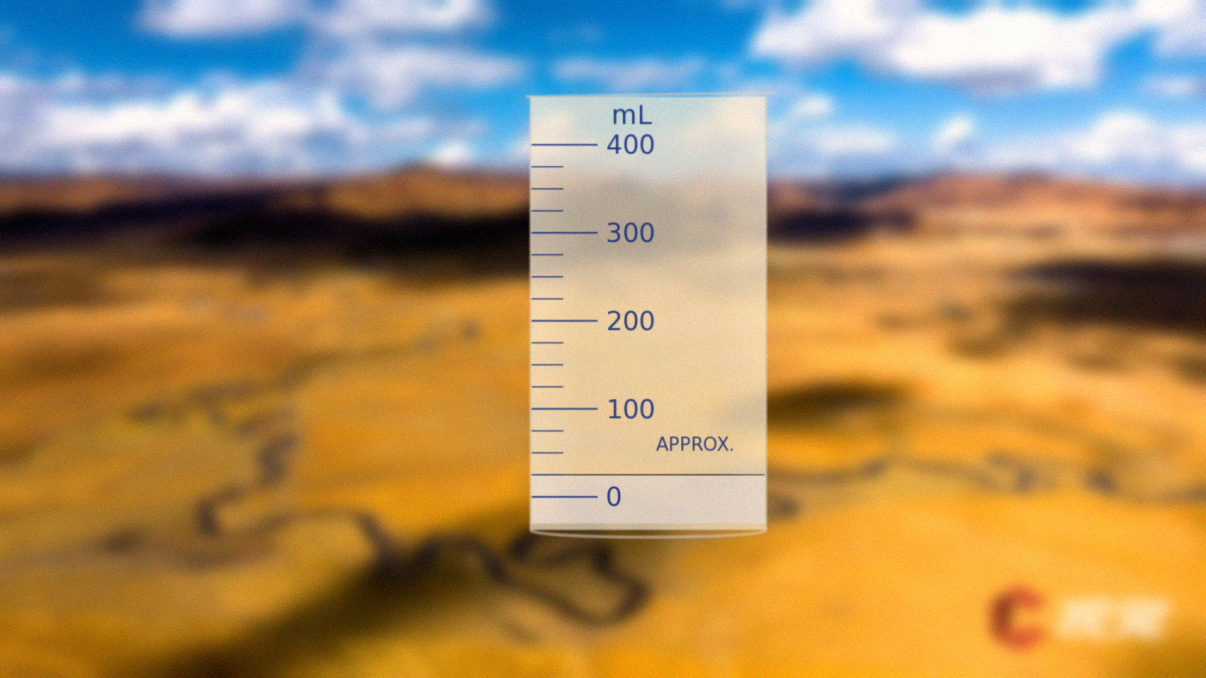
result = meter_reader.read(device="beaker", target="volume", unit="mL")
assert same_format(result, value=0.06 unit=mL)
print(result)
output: value=25 unit=mL
